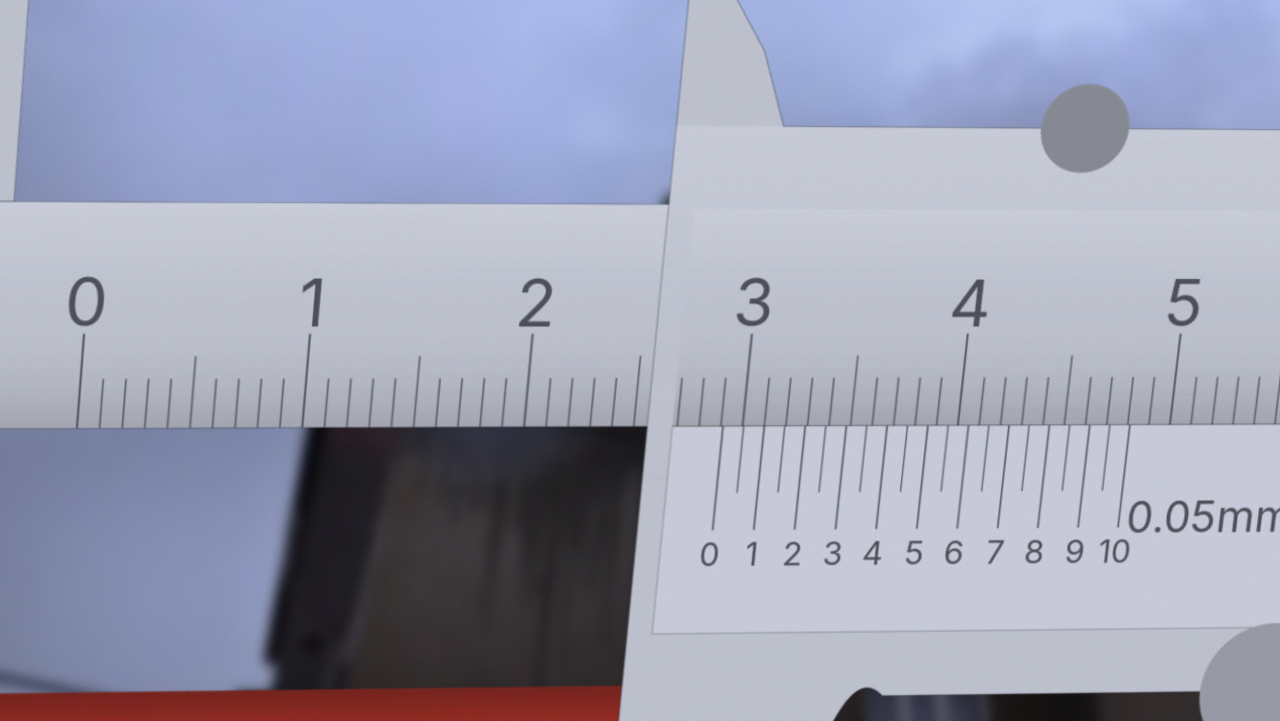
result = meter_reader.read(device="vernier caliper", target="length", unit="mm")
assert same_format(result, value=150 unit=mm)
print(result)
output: value=29.1 unit=mm
